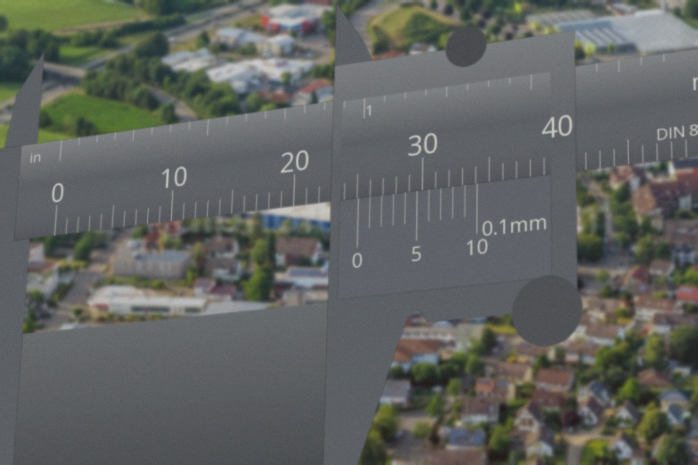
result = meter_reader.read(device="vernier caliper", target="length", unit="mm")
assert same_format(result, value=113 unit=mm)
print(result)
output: value=25.1 unit=mm
